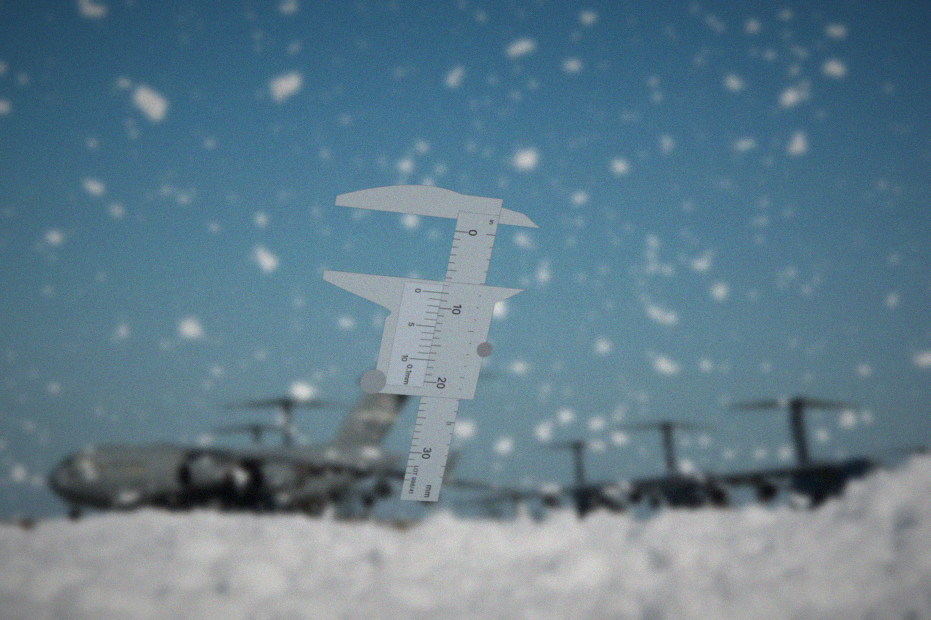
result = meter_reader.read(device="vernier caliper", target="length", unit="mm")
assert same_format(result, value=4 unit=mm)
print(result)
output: value=8.0 unit=mm
